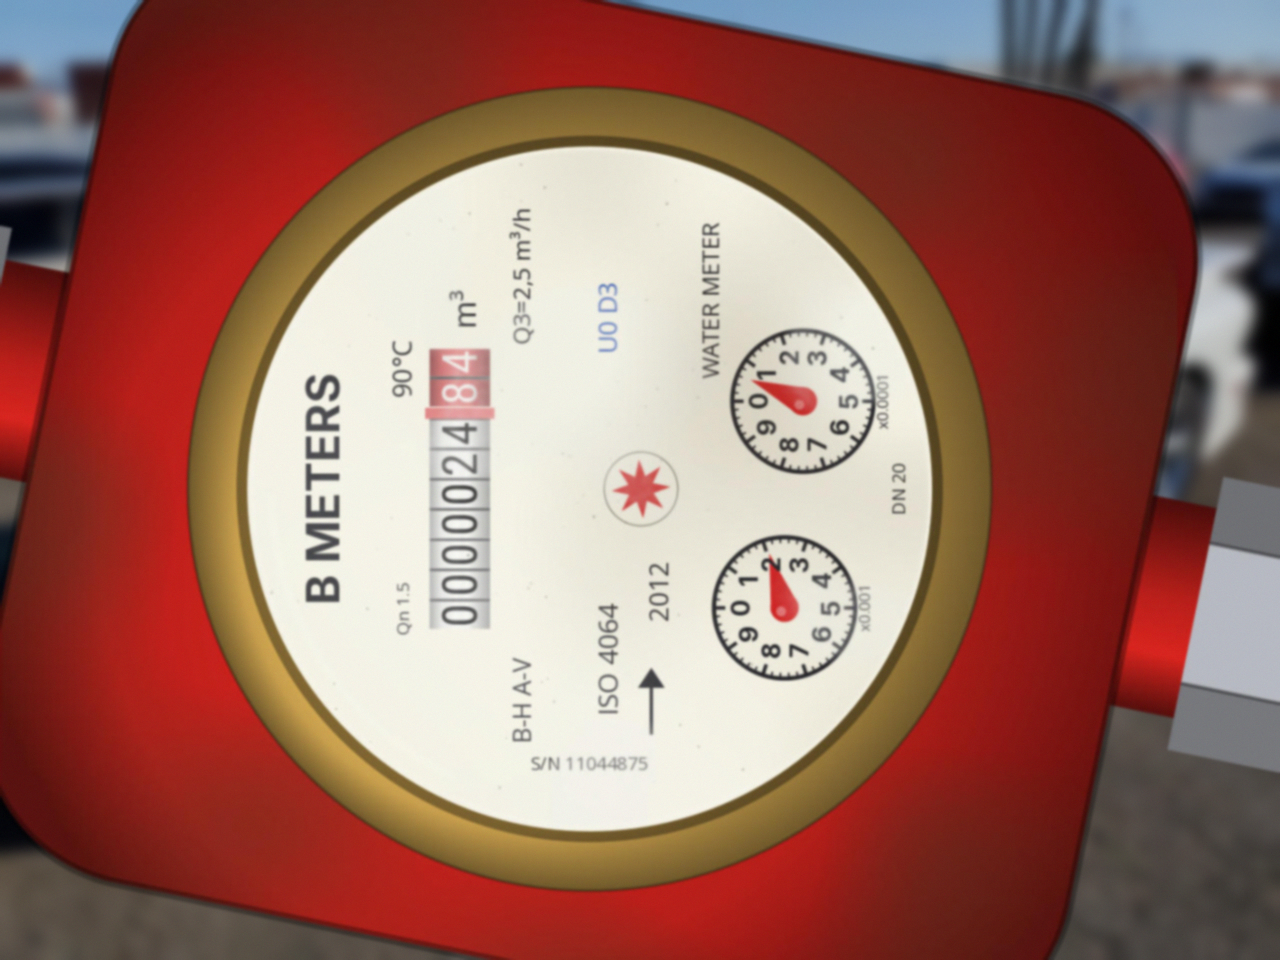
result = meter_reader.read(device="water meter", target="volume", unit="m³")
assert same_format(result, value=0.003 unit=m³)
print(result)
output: value=24.8420 unit=m³
